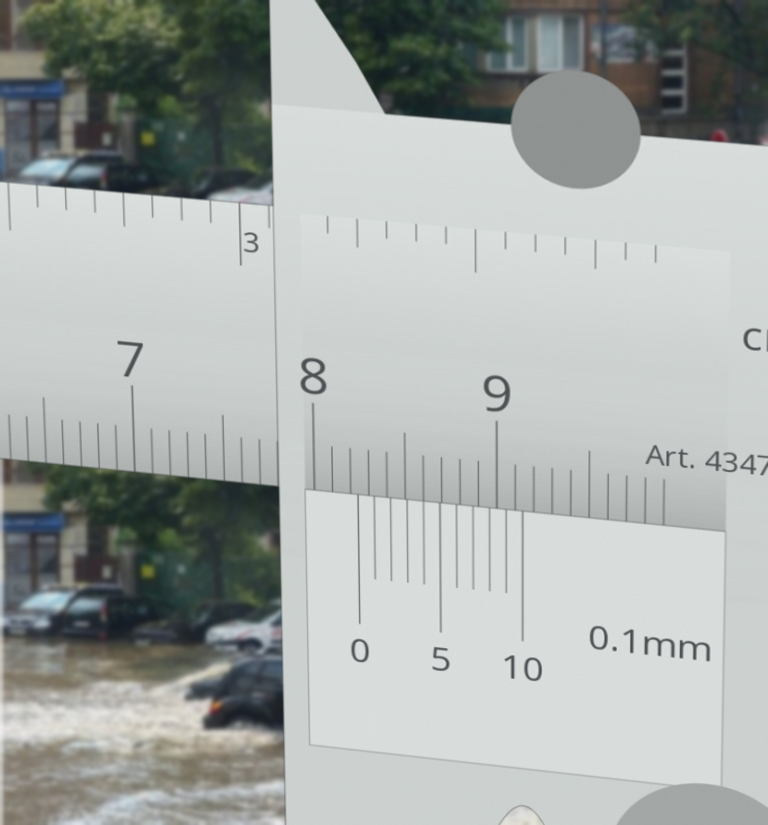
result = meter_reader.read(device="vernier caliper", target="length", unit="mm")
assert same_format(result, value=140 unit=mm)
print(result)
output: value=82.4 unit=mm
